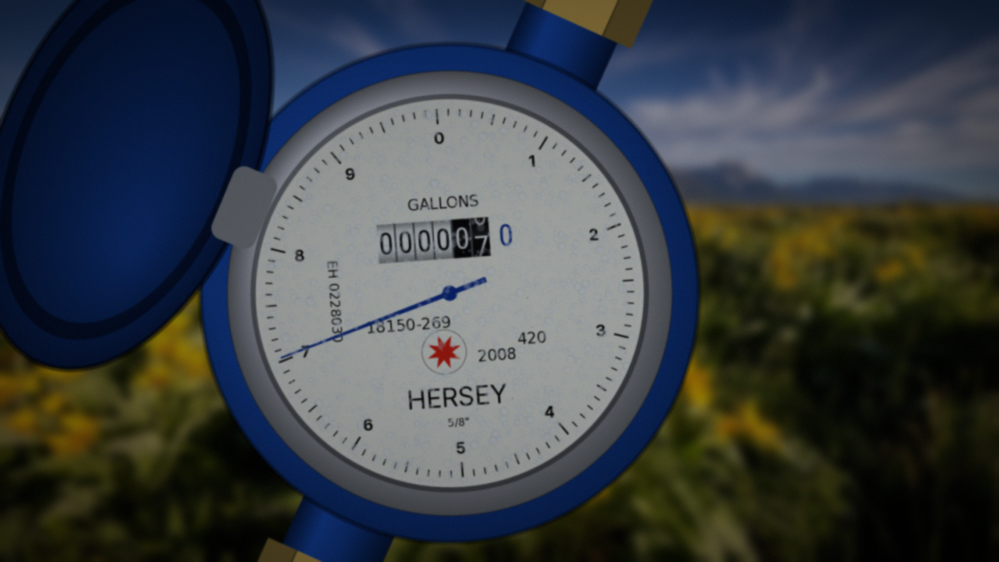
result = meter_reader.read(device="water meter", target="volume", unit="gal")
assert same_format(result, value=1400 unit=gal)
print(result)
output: value=67.0 unit=gal
